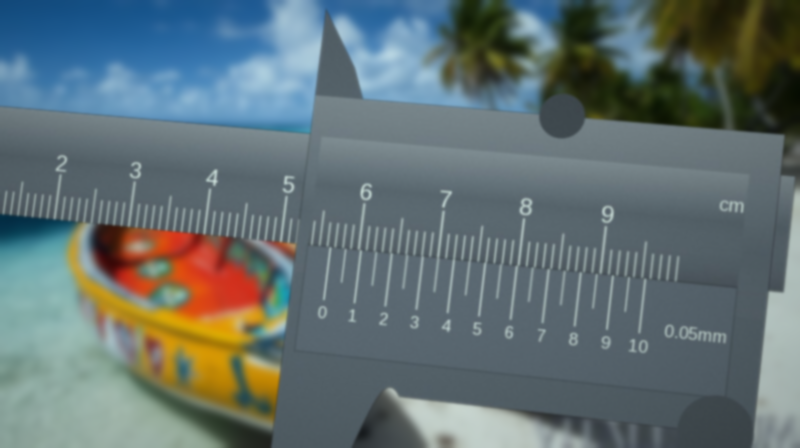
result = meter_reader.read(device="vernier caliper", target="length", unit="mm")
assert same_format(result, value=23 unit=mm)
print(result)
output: value=56.4 unit=mm
